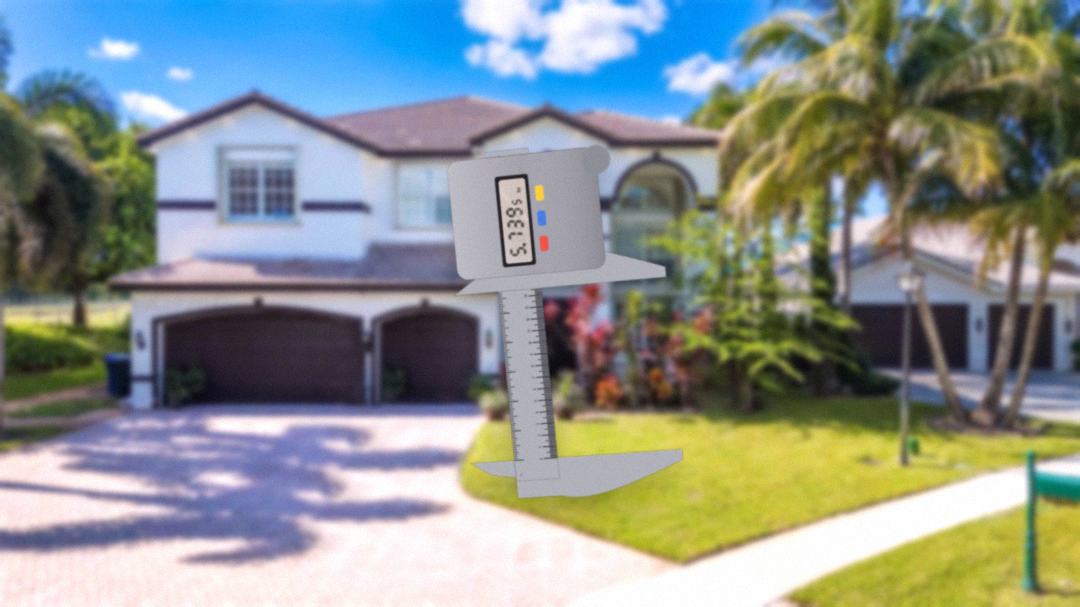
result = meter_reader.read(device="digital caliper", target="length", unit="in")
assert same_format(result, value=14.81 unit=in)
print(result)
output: value=5.7395 unit=in
